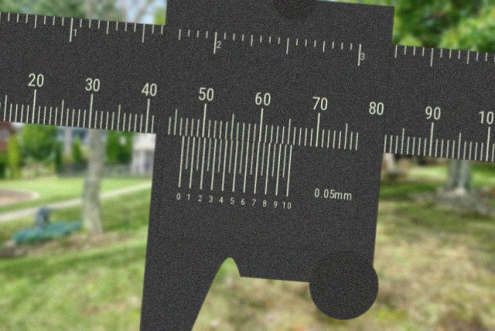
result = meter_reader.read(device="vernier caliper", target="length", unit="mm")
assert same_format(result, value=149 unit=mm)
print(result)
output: value=46.6 unit=mm
